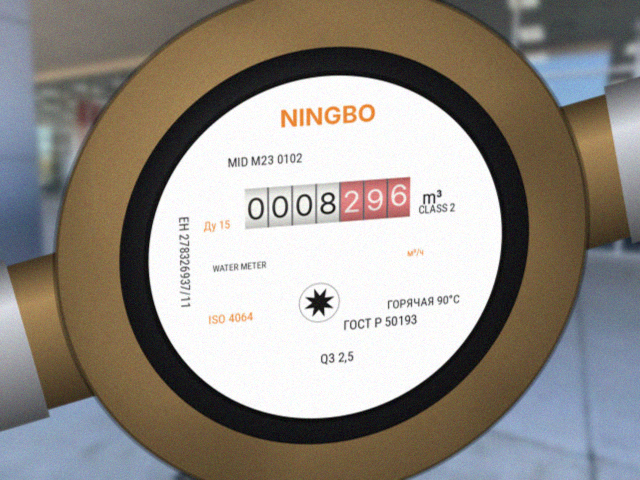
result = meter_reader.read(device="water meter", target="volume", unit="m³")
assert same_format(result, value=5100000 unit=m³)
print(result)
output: value=8.296 unit=m³
